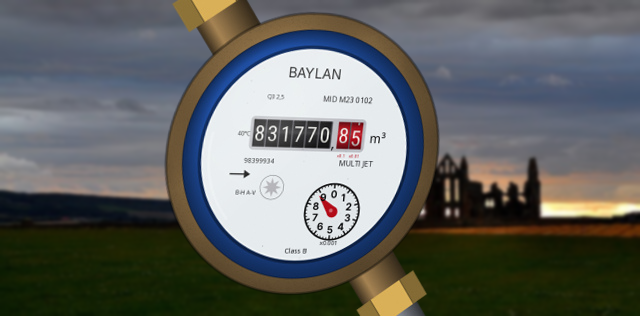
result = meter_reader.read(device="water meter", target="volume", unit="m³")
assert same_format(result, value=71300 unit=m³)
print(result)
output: value=831770.848 unit=m³
